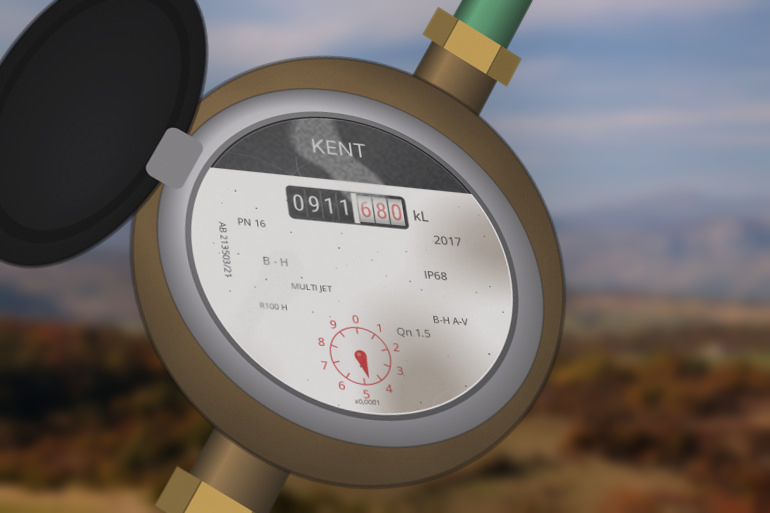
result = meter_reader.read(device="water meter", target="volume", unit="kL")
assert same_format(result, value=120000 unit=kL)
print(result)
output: value=911.6804 unit=kL
